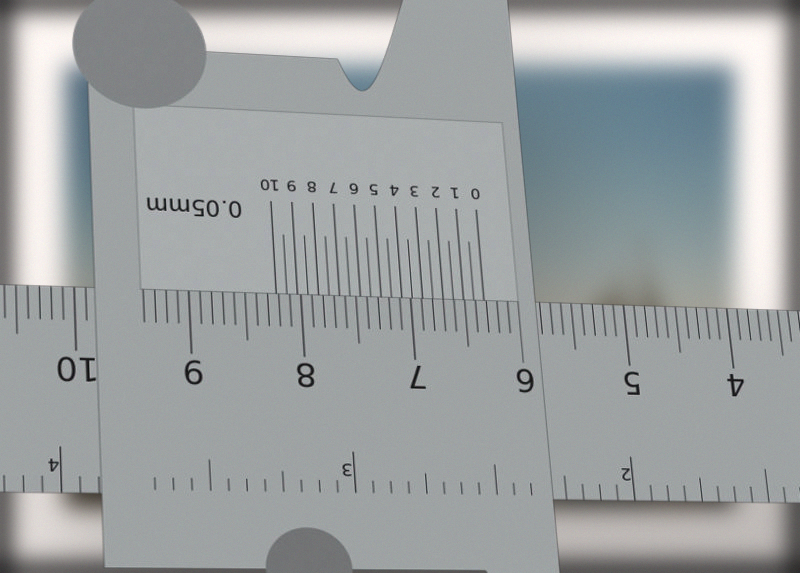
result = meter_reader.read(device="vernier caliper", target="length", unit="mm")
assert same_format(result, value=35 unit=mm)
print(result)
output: value=63.2 unit=mm
